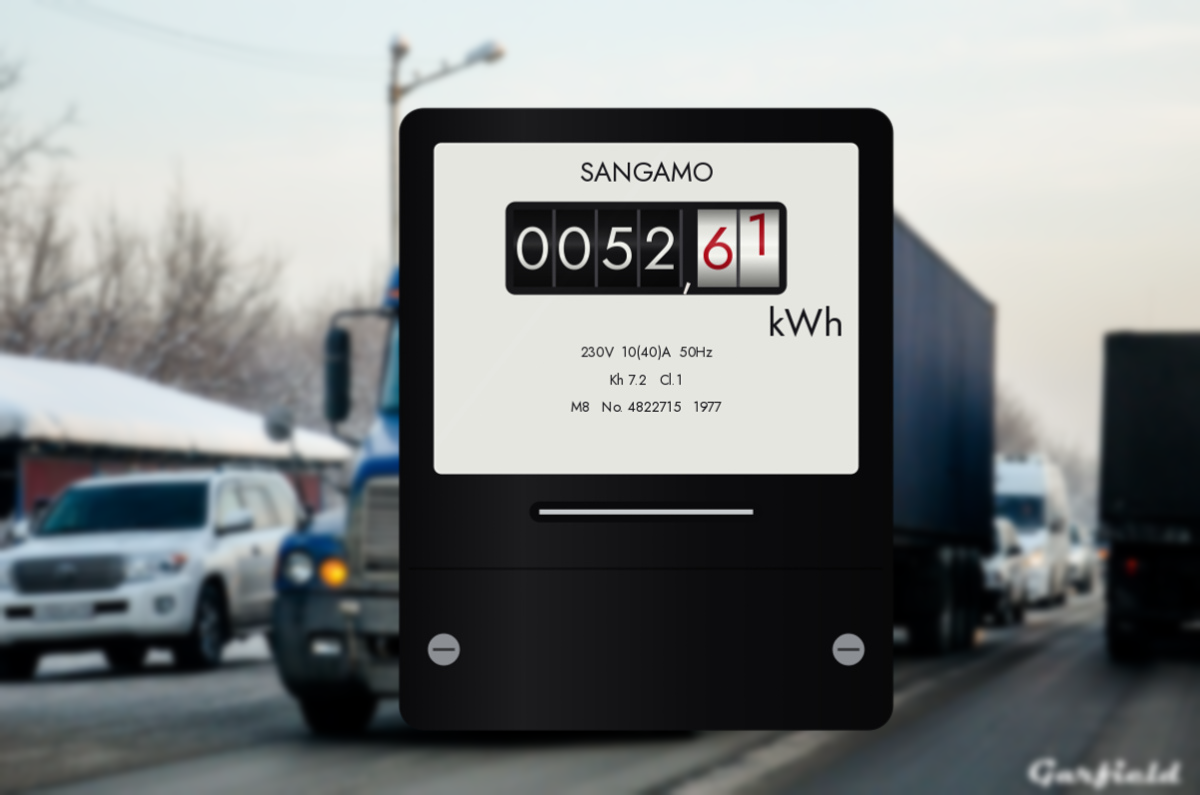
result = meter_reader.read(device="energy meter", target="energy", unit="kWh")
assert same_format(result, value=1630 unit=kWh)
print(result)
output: value=52.61 unit=kWh
